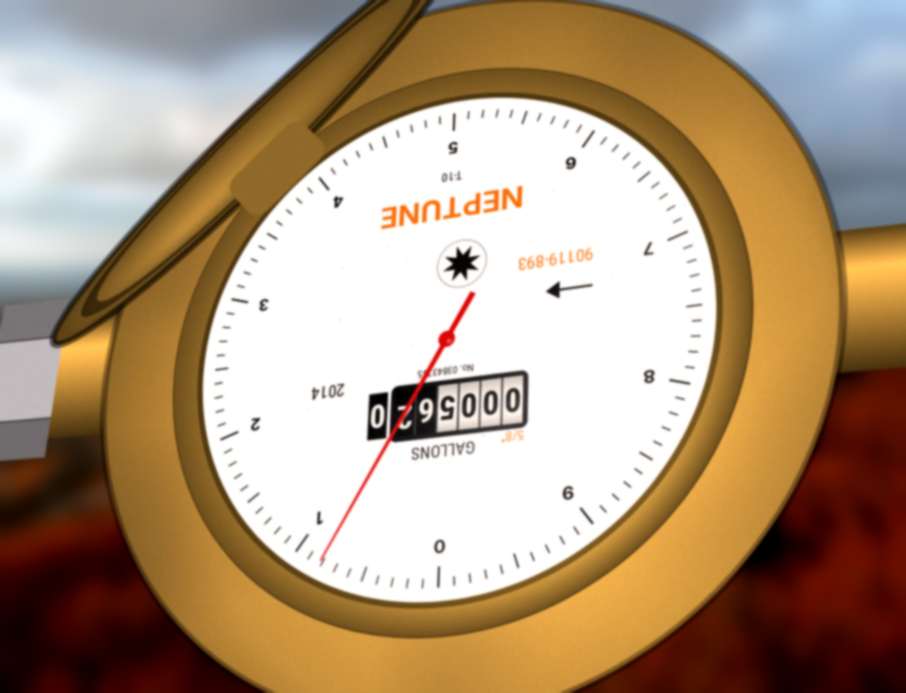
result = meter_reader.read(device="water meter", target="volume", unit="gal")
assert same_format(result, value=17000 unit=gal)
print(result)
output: value=5620.8 unit=gal
